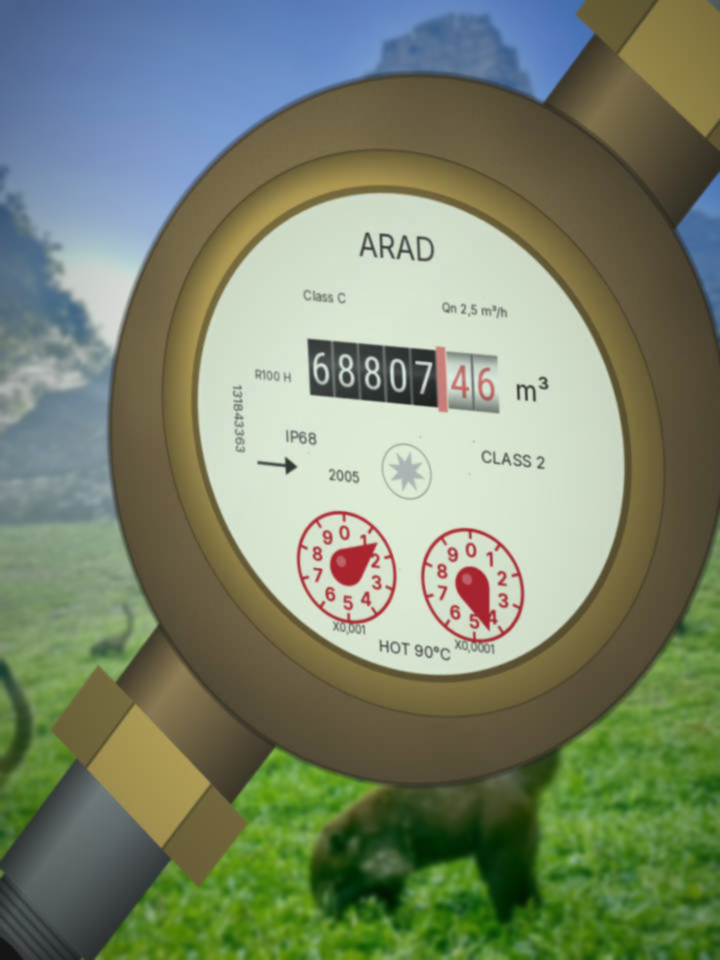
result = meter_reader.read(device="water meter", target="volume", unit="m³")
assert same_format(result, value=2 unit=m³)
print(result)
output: value=68807.4614 unit=m³
